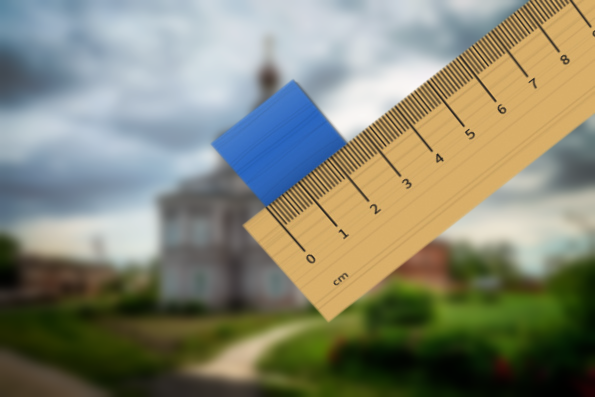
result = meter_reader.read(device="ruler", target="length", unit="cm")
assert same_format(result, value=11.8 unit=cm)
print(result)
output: value=2.5 unit=cm
